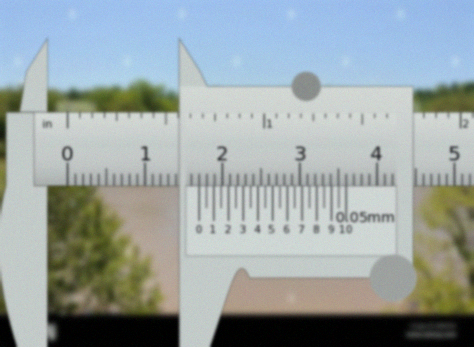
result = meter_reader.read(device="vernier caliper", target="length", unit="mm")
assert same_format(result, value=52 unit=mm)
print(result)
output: value=17.0 unit=mm
